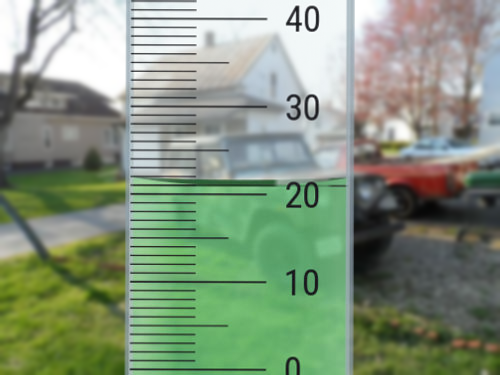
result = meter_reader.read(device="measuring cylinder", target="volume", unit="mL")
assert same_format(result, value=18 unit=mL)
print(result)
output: value=21 unit=mL
